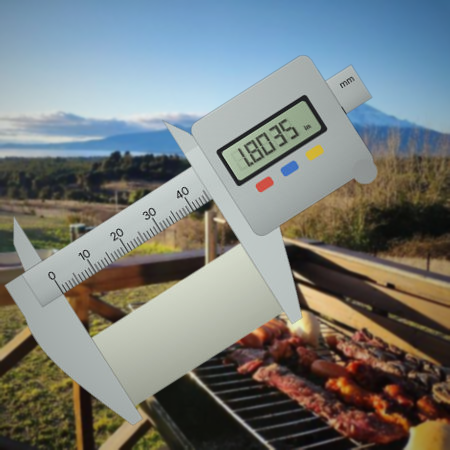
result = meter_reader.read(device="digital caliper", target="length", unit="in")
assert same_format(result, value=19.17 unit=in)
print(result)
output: value=1.8035 unit=in
